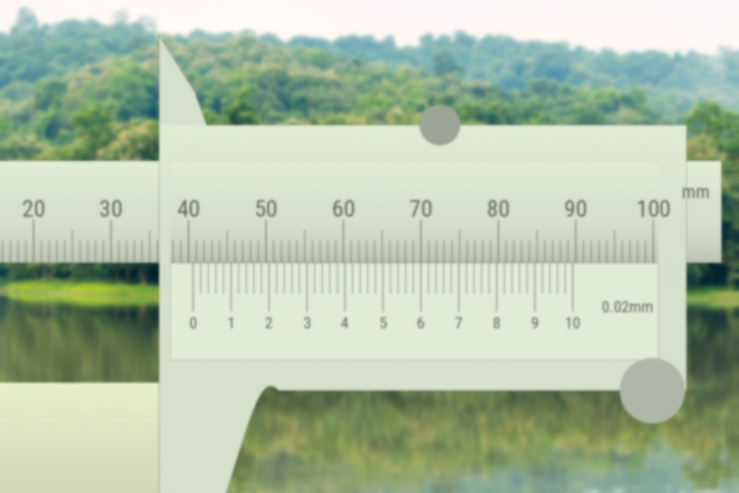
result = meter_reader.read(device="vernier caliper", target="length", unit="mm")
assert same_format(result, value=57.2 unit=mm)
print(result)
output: value=40.6 unit=mm
